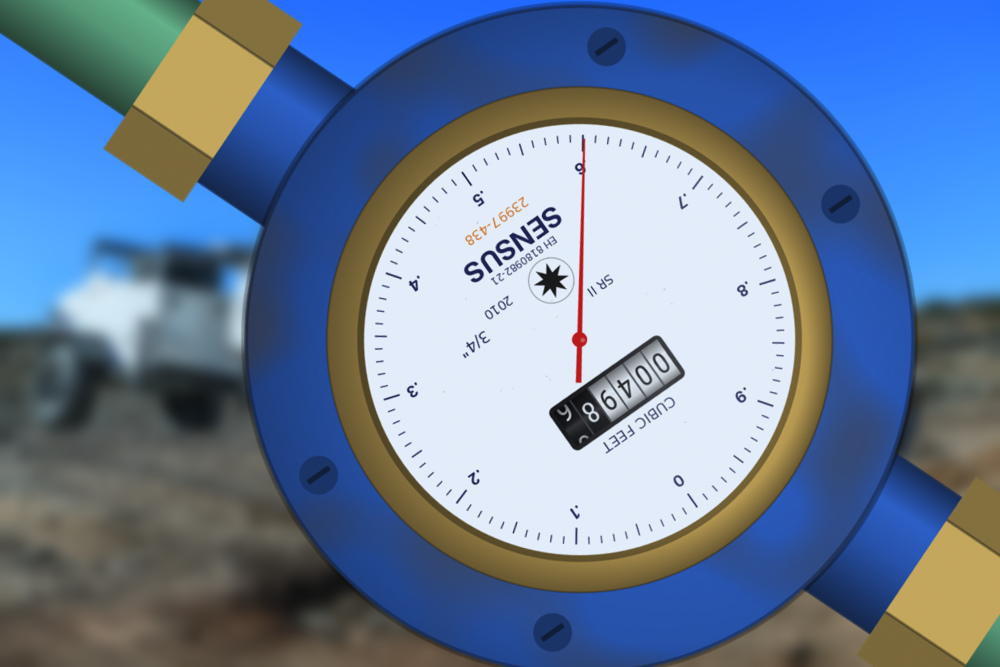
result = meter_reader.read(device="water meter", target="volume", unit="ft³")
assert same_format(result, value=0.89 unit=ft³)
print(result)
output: value=4985.60 unit=ft³
